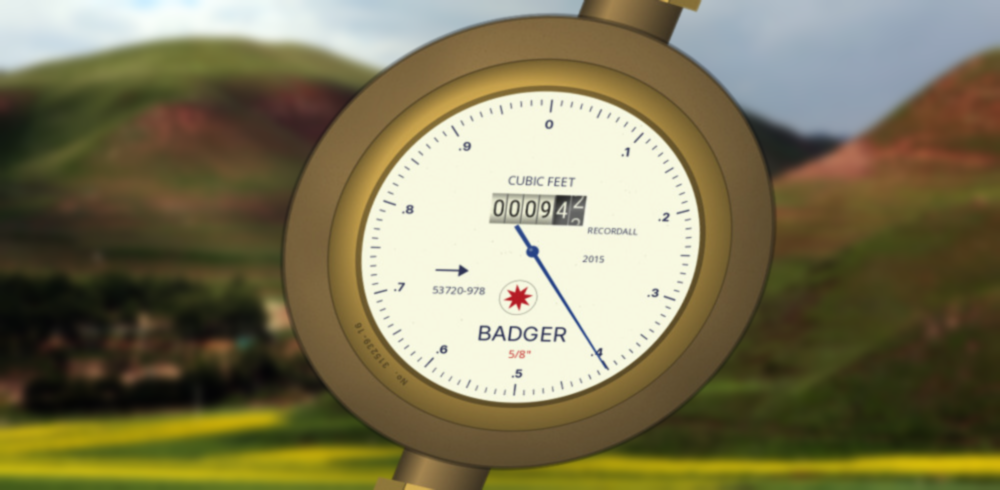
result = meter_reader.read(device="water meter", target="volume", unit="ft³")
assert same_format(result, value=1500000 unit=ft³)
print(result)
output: value=942.40 unit=ft³
